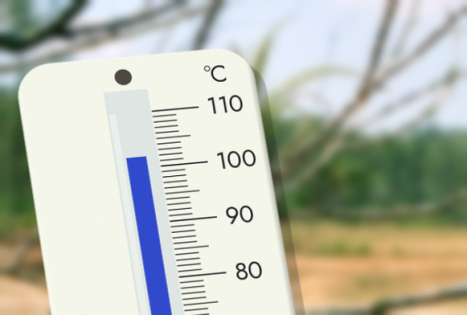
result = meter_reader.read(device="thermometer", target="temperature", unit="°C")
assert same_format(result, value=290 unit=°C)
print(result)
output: value=102 unit=°C
